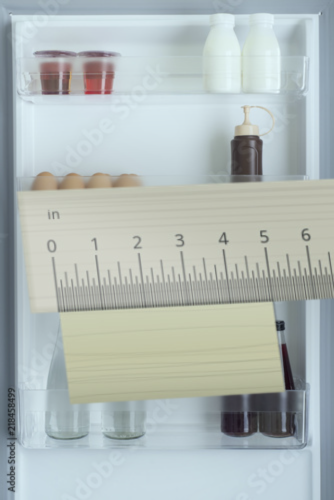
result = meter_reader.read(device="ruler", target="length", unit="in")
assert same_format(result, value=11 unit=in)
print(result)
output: value=5 unit=in
